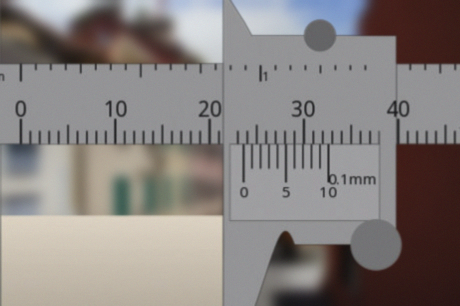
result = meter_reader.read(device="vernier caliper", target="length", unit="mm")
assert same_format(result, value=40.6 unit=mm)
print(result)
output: value=23.6 unit=mm
